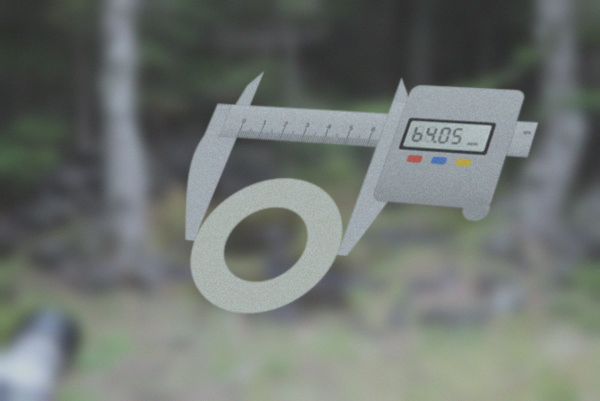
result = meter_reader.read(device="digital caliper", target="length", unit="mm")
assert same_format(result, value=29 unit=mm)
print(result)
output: value=64.05 unit=mm
